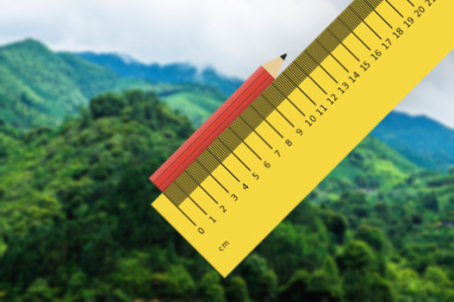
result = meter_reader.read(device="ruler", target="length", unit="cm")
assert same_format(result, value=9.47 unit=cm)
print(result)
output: value=12 unit=cm
